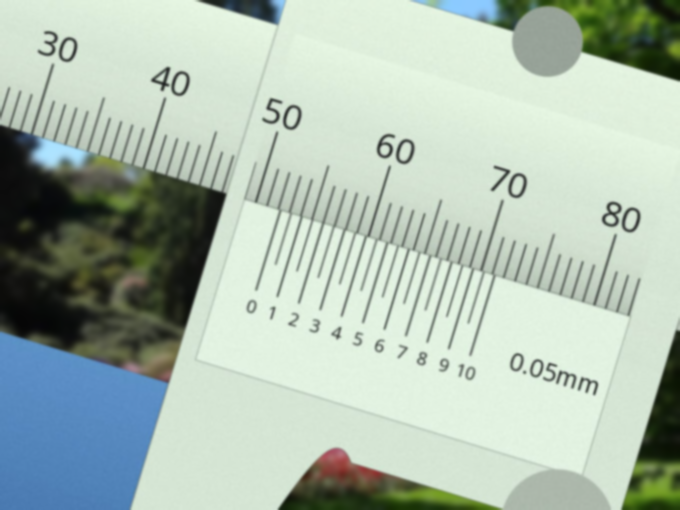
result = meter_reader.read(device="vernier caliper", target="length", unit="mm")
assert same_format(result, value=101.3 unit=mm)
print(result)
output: value=52.2 unit=mm
